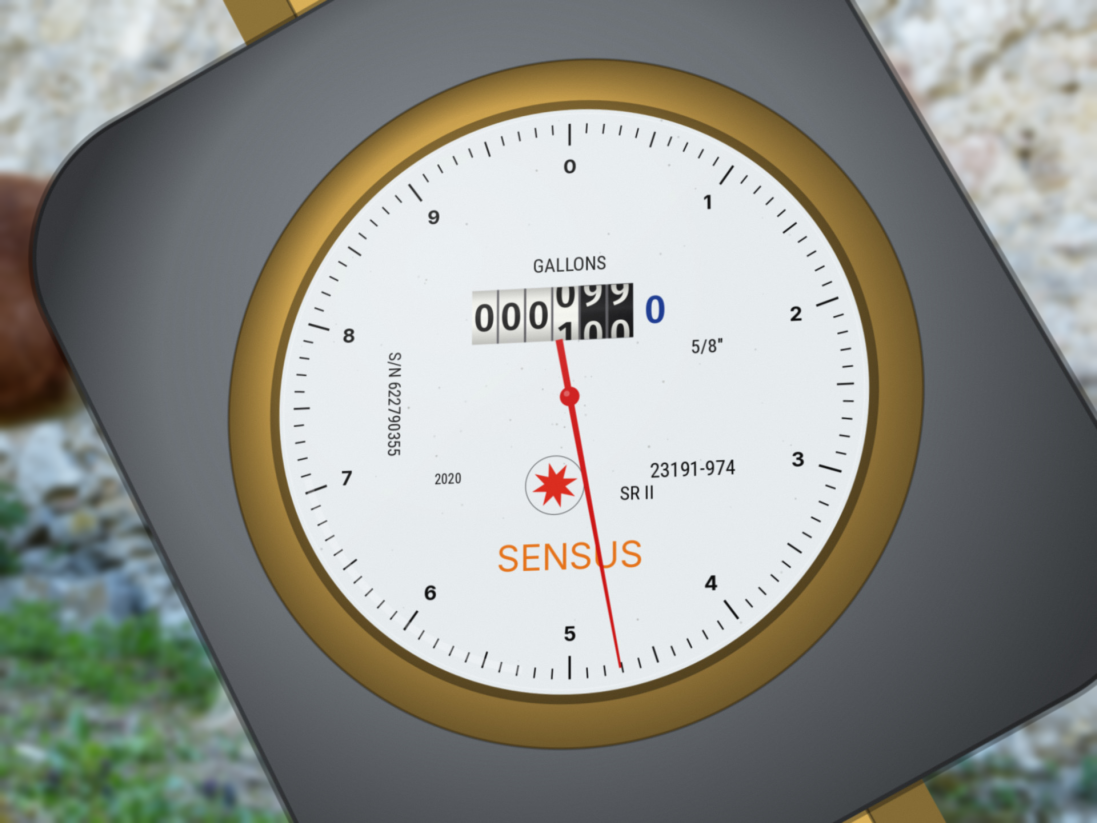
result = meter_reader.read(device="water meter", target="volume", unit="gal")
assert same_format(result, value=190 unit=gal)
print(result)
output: value=994.7 unit=gal
